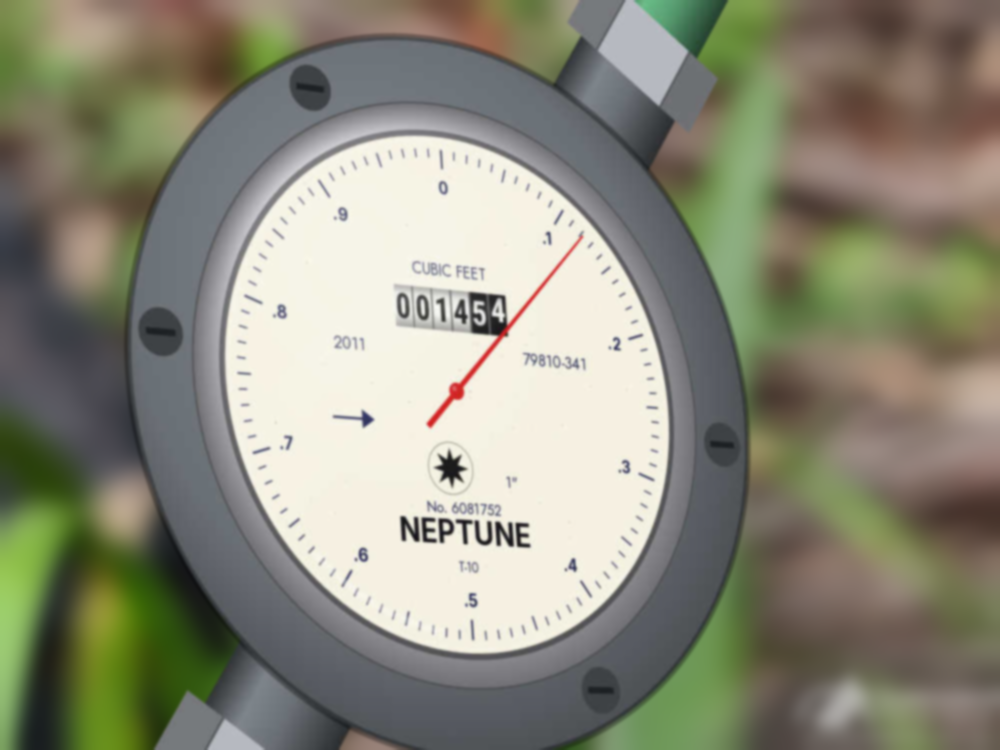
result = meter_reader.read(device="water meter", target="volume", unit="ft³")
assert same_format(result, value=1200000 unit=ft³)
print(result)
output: value=1454.12 unit=ft³
